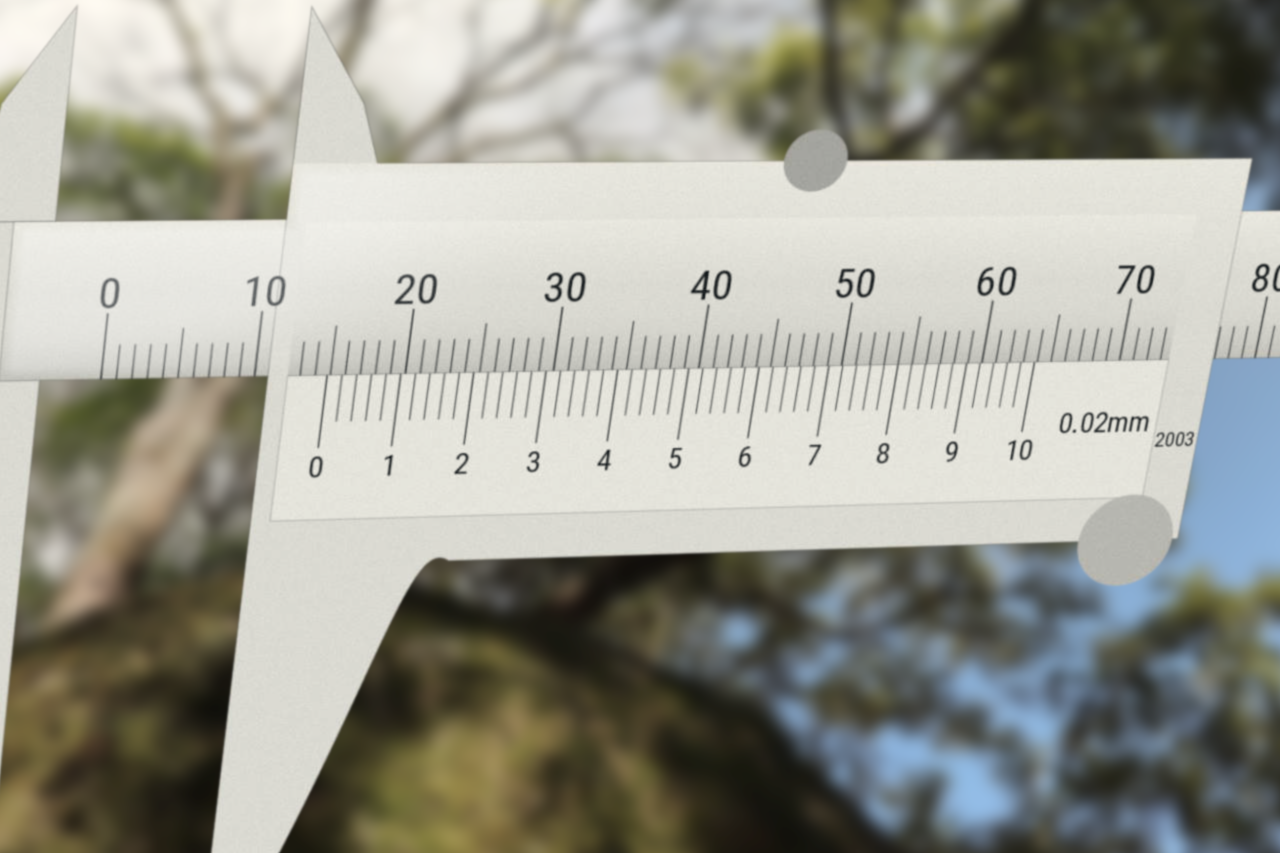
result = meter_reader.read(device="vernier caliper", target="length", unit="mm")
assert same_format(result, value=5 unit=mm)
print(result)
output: value=14.8 unit=mm
